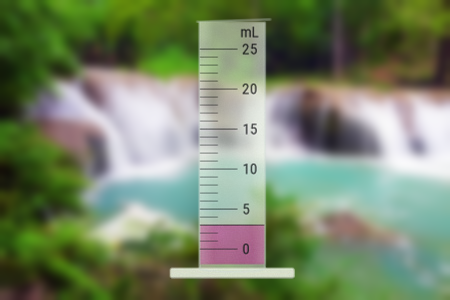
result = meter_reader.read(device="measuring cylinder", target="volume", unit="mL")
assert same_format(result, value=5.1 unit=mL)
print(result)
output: value=3 unit=mL
